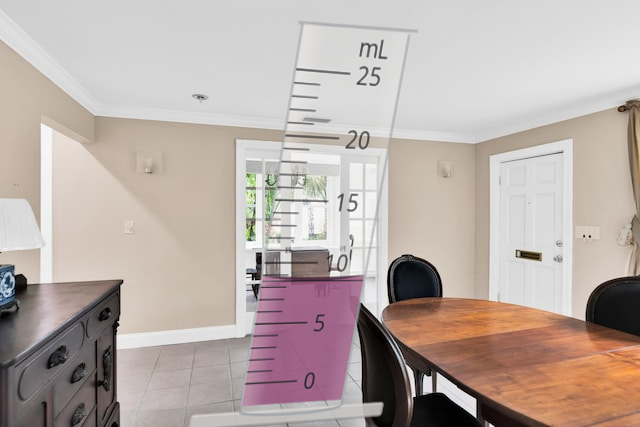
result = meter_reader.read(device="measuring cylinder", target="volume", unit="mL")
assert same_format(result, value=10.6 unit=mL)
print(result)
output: value=8.5 unit=mL
